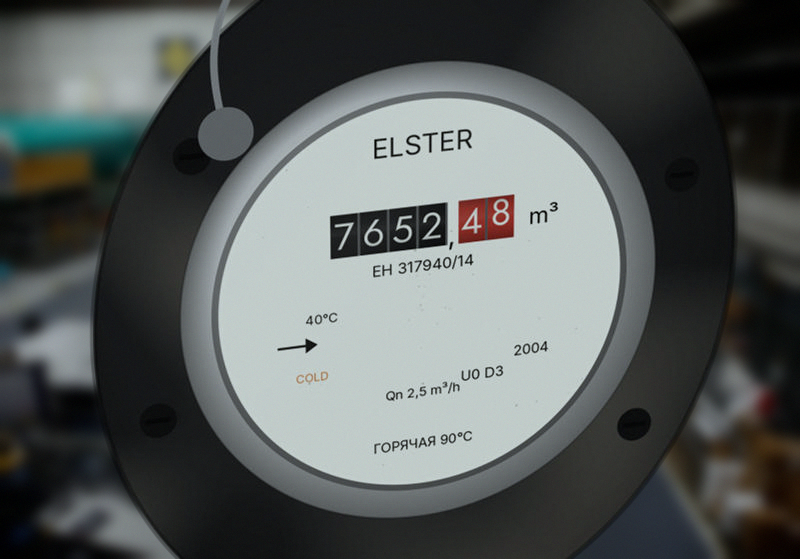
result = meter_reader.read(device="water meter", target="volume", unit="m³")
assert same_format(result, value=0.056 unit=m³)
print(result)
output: value=7652.48 unit=m³
